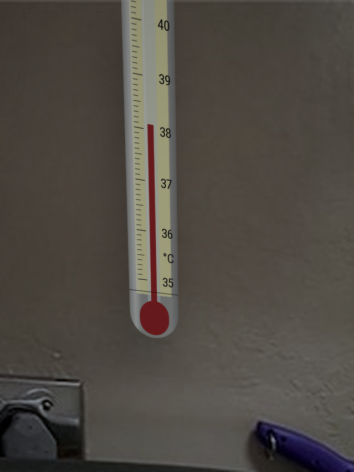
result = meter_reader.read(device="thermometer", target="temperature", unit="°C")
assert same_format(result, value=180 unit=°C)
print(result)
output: value=38.1 unit=°C
